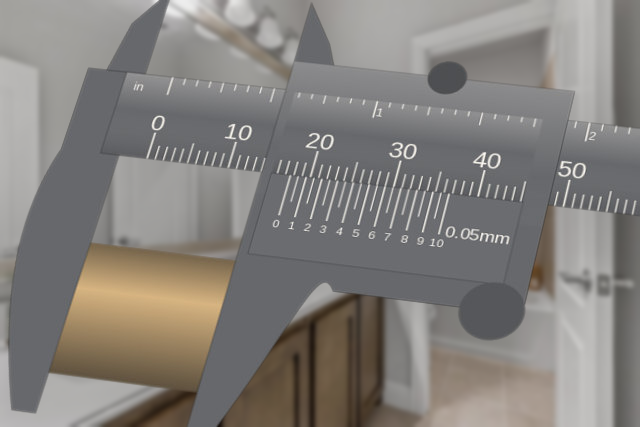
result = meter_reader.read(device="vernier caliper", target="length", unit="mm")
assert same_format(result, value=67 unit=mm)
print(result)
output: value=17.6 unit=mm
